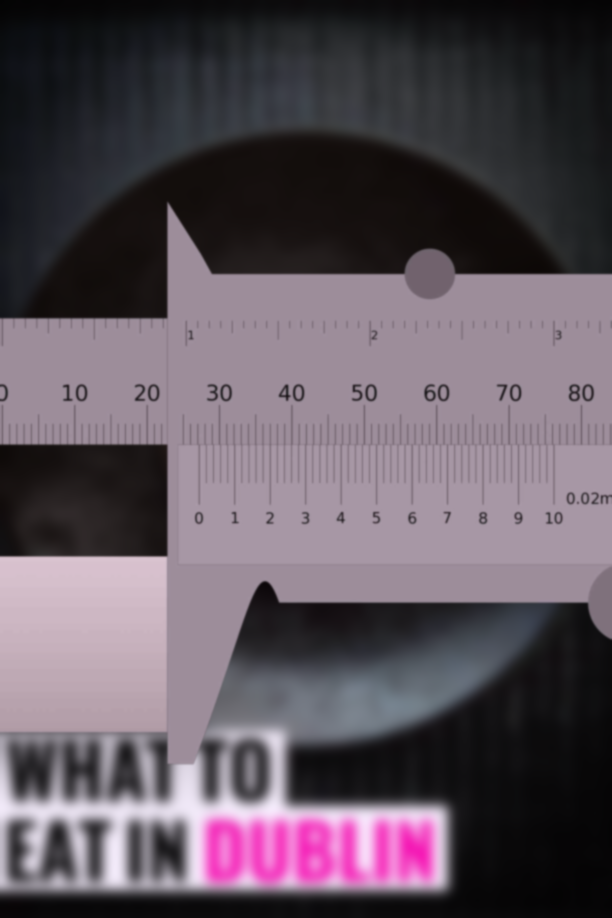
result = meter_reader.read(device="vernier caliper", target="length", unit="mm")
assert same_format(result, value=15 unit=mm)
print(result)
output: value=27.2 unit=mm
